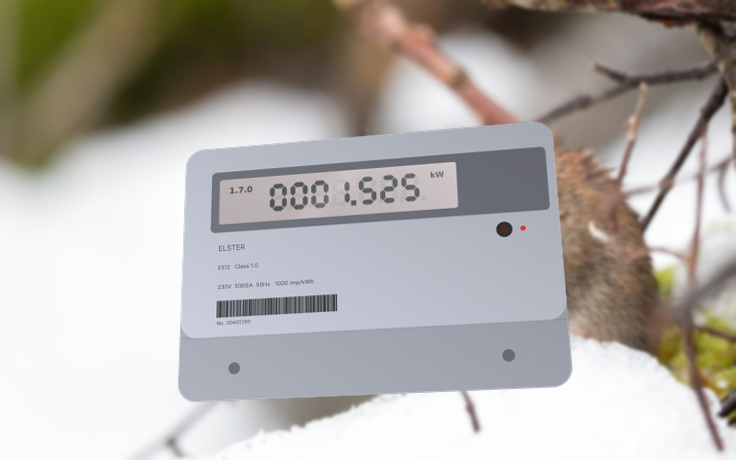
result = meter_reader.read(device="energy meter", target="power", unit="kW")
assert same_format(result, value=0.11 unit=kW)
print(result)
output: value=1.525 unit=kW
